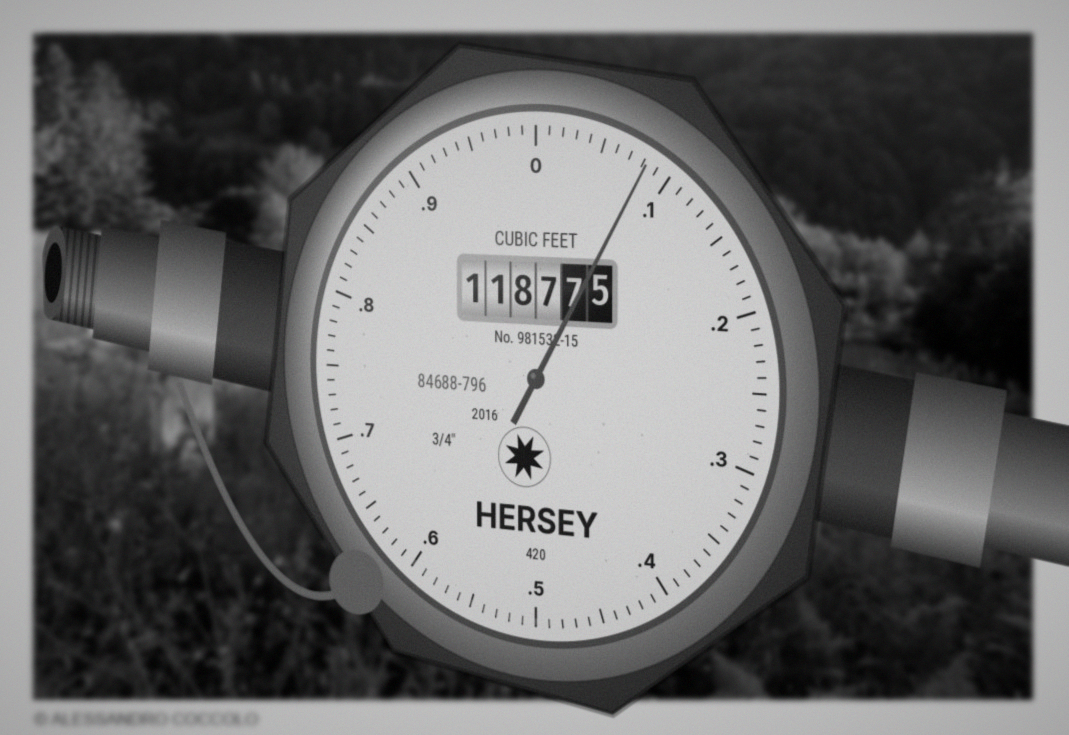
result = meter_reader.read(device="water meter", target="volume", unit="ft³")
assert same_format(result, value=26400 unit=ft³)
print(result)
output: value=118775.08 unit=ft³
